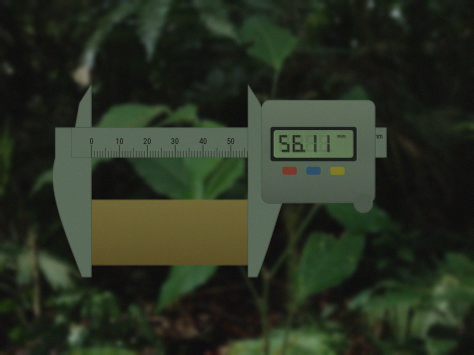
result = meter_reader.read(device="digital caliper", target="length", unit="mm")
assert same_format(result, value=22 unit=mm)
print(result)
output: value=56.11 unit=mm
